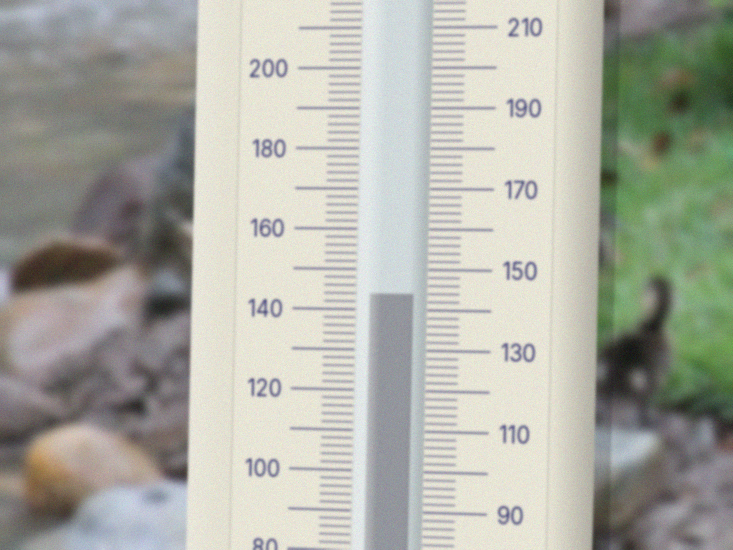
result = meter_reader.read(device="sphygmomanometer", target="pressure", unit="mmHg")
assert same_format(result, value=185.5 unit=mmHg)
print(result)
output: value=144 unit=mmHg
